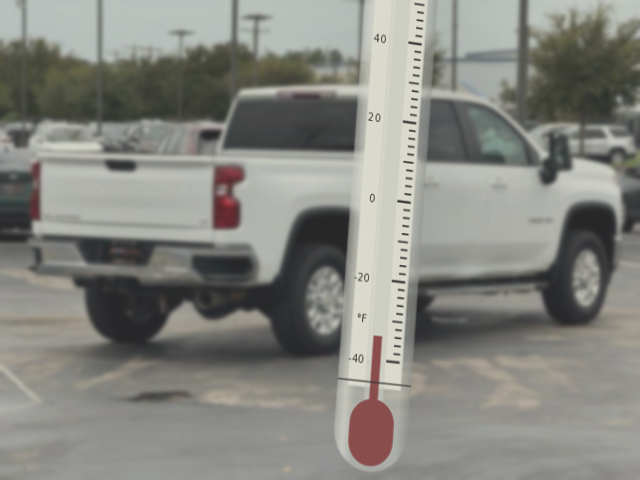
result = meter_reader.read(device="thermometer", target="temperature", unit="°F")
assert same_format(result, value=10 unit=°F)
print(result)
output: value=-34 unit=°F
